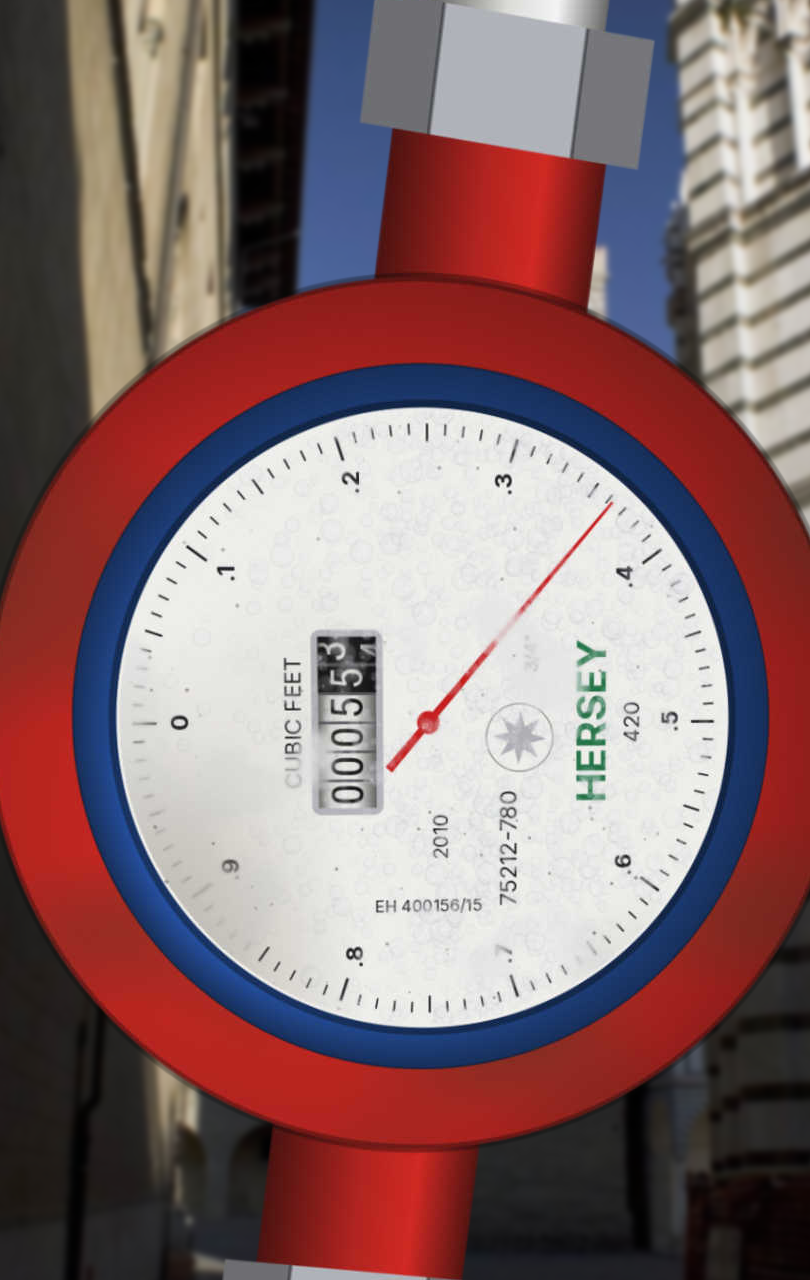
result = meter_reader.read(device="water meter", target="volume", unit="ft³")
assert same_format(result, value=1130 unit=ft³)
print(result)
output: value=553.36 unit=ft³
